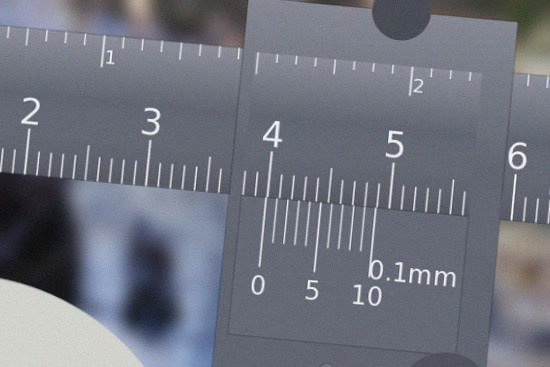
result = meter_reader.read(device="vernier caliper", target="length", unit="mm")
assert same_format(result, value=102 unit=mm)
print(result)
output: value=39.9 unit=mm
